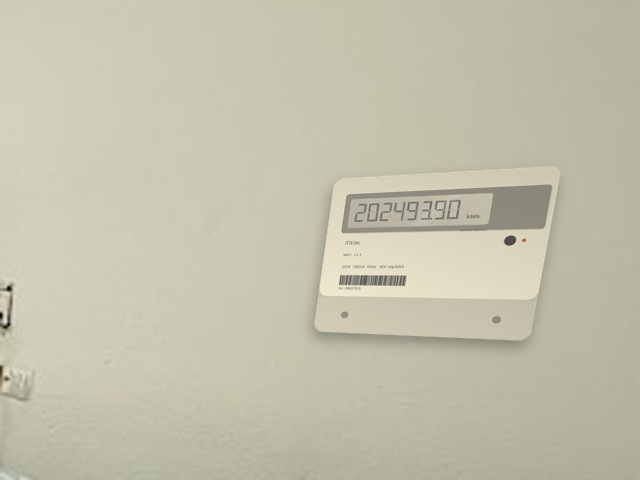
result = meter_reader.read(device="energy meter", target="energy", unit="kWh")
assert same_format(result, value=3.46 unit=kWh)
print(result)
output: value=202493.90 unit=kWh
